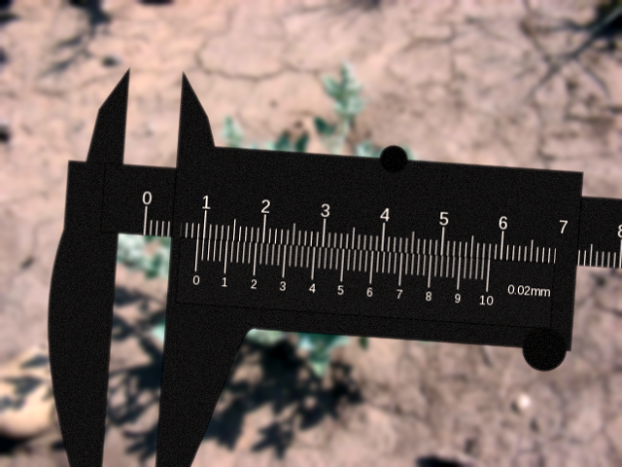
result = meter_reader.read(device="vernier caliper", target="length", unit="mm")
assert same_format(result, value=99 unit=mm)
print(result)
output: value=9.0 unit=mm
